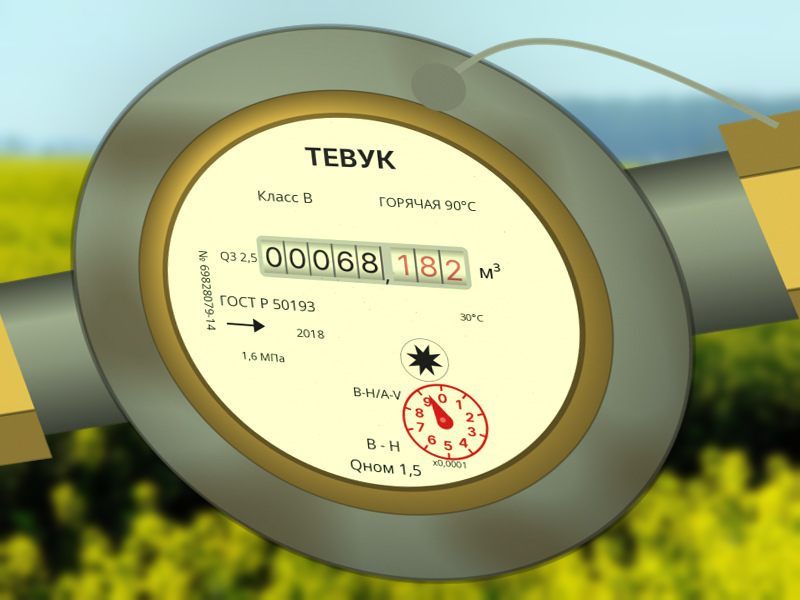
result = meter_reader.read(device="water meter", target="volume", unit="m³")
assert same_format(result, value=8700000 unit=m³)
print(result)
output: value=68.1819 unit=m³
